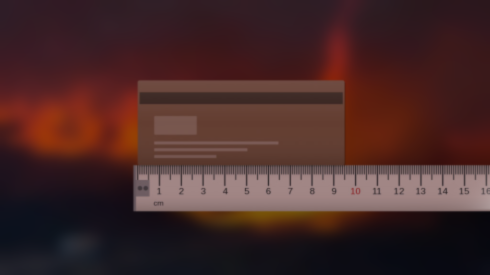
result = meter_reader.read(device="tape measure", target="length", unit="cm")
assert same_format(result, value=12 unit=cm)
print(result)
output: value=9.5 unit=cm
